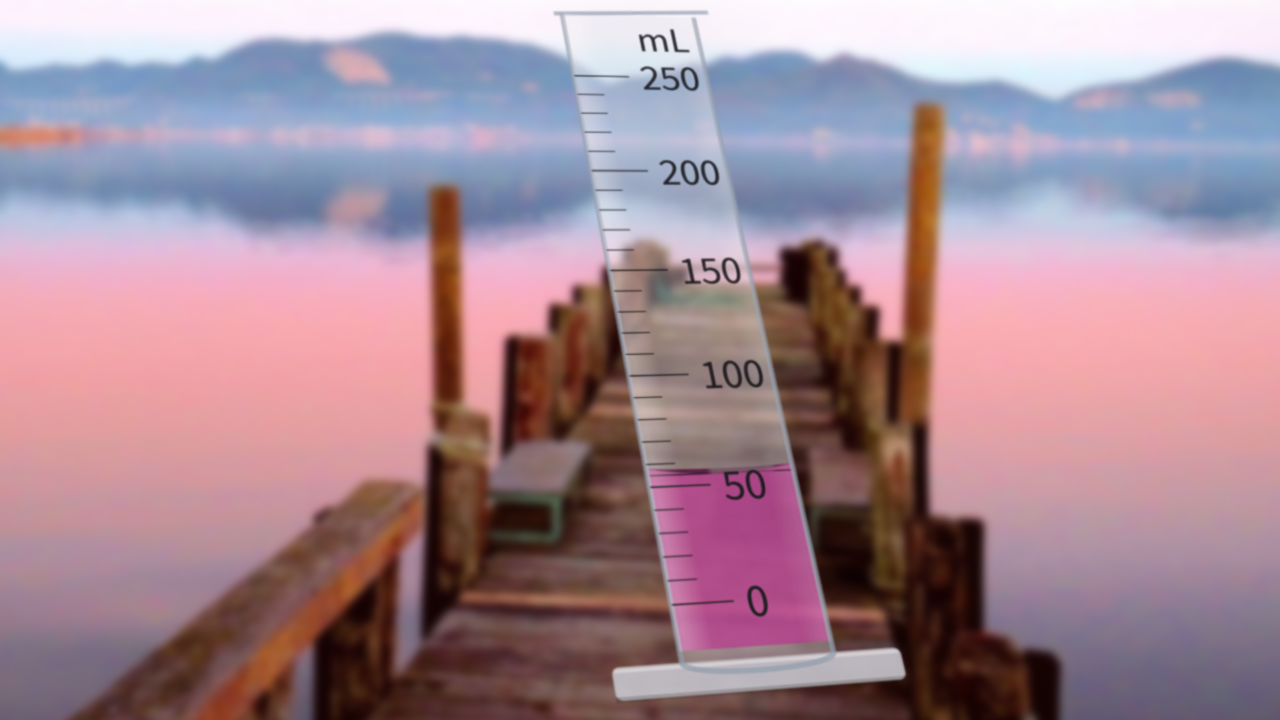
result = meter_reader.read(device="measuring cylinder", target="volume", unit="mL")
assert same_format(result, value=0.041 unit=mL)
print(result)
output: value=55 unit=mL
